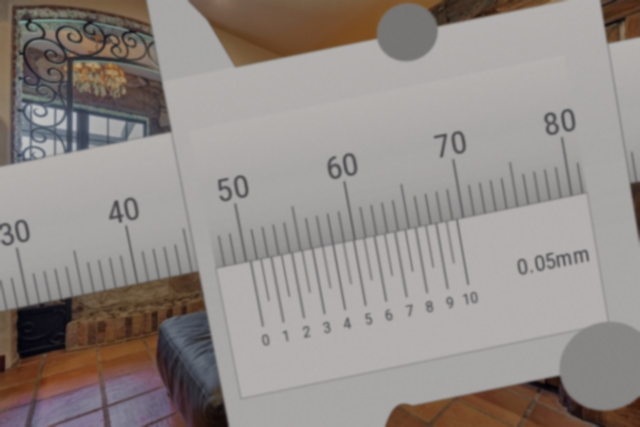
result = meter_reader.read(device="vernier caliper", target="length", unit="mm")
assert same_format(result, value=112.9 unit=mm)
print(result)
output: value=50.4 unit=mm
